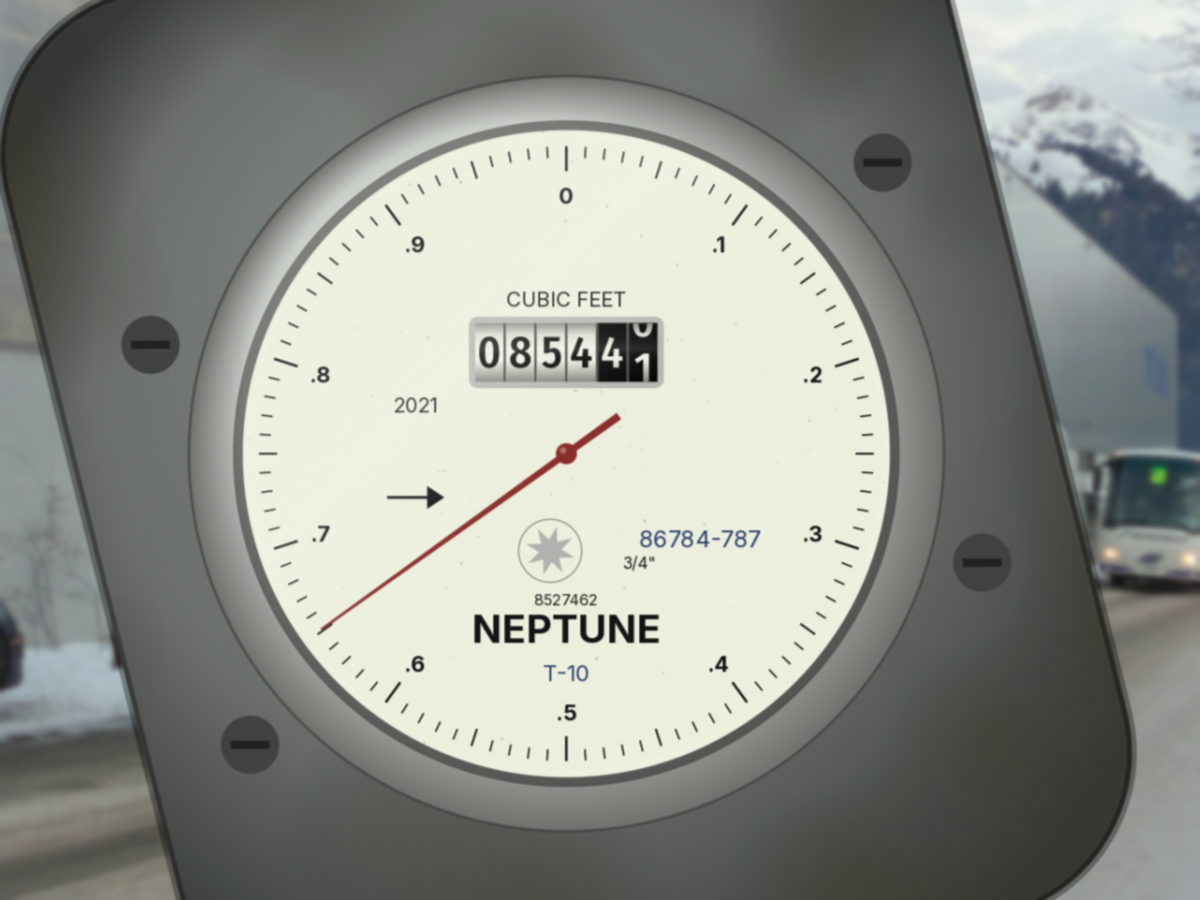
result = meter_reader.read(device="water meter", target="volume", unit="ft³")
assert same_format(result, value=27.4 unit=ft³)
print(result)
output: value=85440.65 unit=ft³
